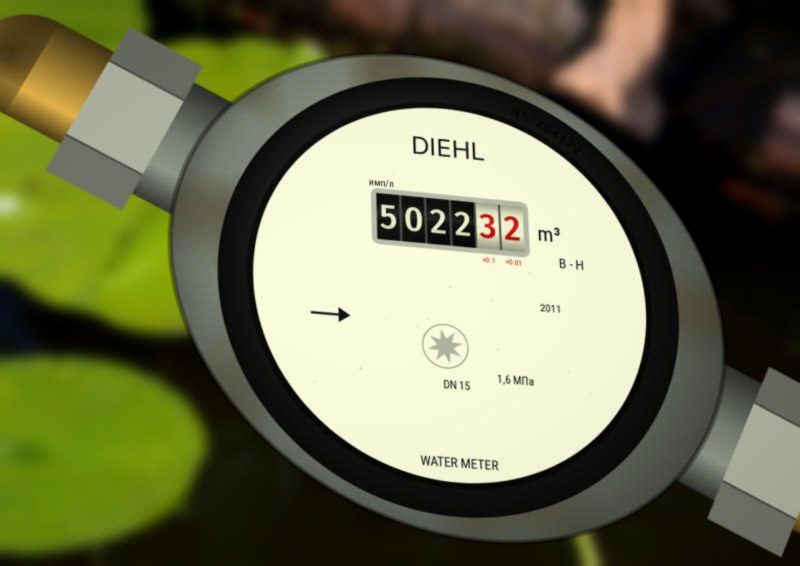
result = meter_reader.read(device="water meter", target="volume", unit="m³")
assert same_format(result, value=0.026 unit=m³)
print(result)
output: value=5022.32 unit=m³
